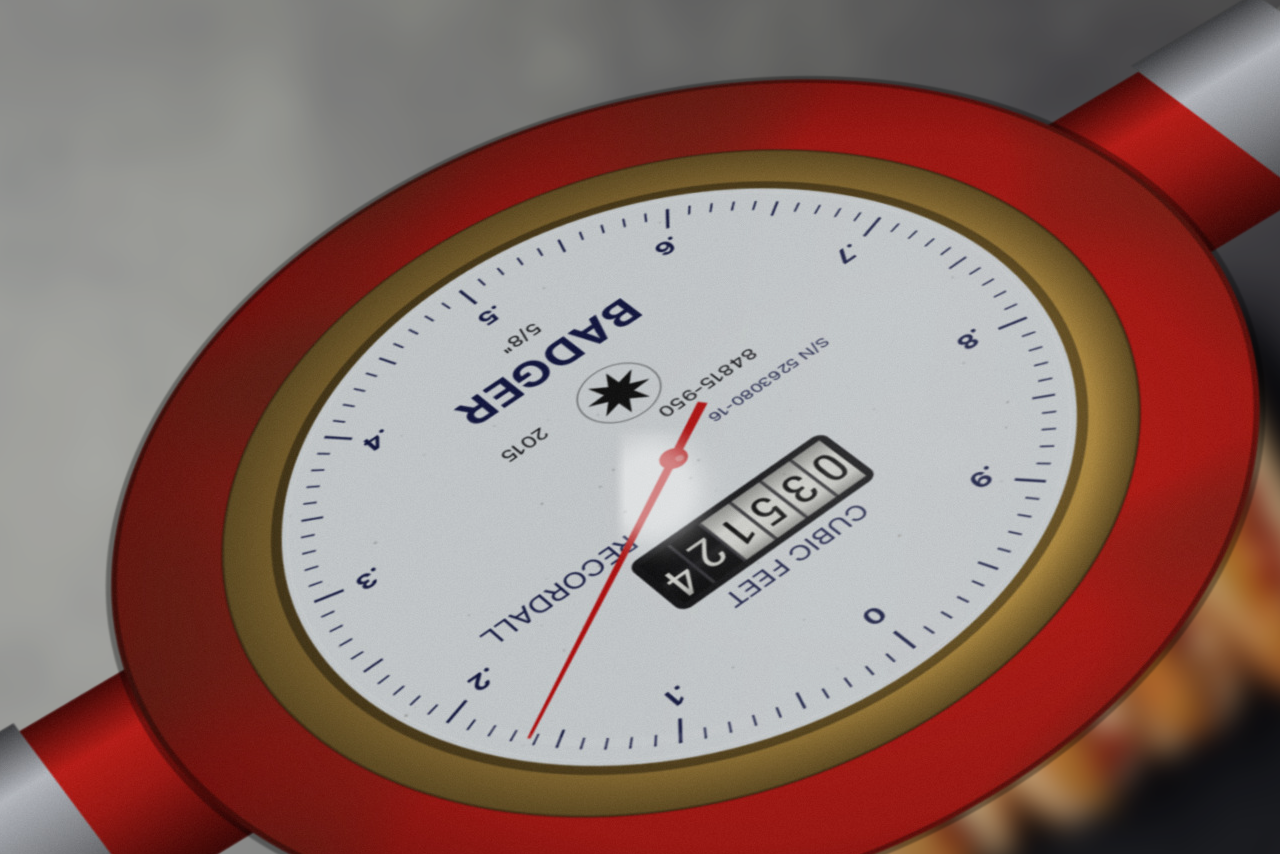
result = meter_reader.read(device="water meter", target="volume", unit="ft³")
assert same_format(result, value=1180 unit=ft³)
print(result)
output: value=35124.16 unit=ft³
